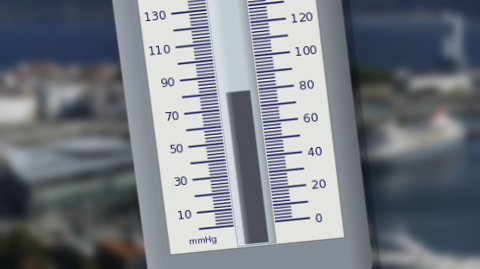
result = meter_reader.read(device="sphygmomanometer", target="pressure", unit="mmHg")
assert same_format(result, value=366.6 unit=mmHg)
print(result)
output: value=80 unit=mmHg
